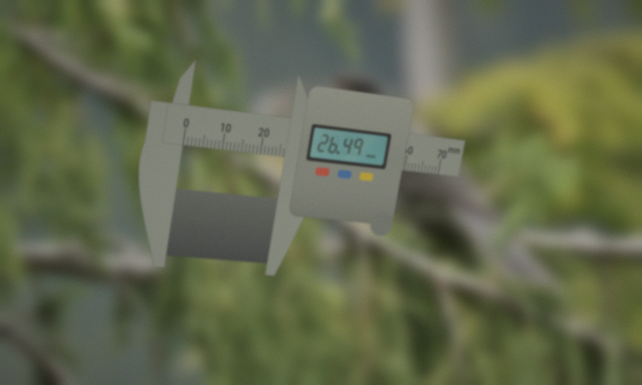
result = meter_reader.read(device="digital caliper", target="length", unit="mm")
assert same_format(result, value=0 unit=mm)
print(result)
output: value=26.49 unit=mm
